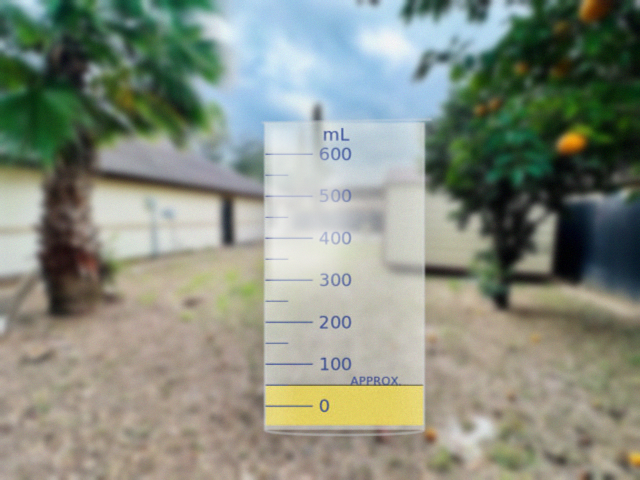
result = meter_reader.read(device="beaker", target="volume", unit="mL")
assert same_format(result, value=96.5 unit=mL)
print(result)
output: value=50 unit=mL
